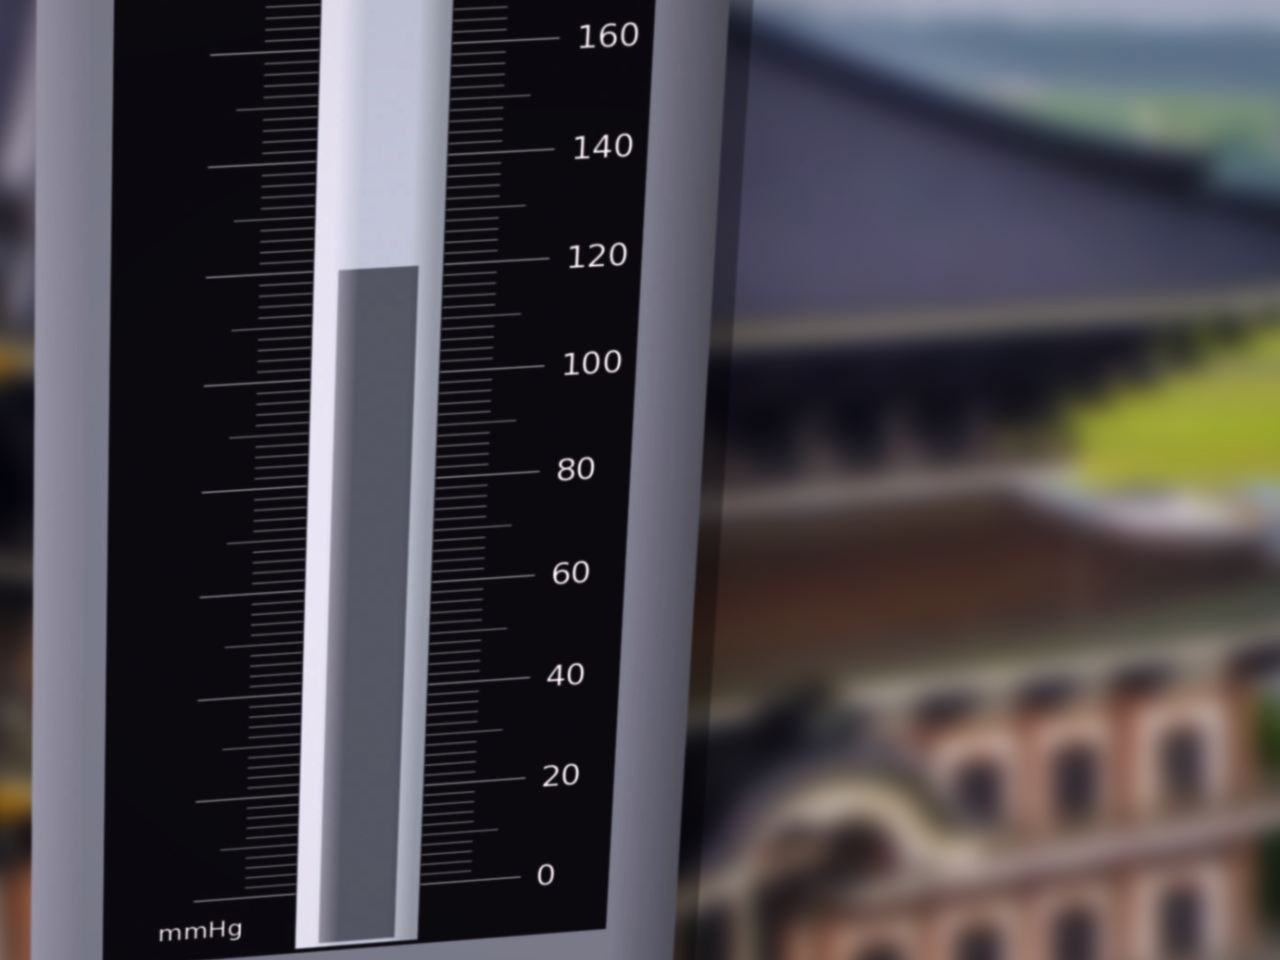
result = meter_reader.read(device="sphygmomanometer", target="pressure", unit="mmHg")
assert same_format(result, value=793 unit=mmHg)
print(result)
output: value=120 unit=mmHg
